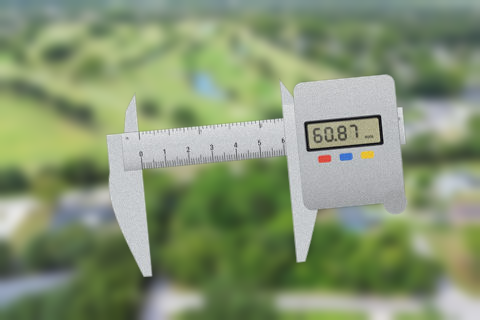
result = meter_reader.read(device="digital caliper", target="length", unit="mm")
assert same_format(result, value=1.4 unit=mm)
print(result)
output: value=60.87 unit=mm
